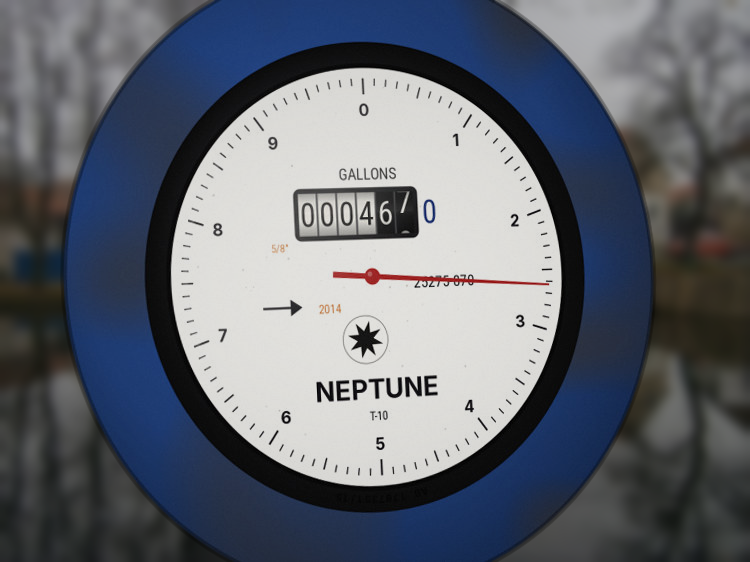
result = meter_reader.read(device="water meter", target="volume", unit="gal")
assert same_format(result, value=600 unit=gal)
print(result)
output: value=4672.6 unit=gal
